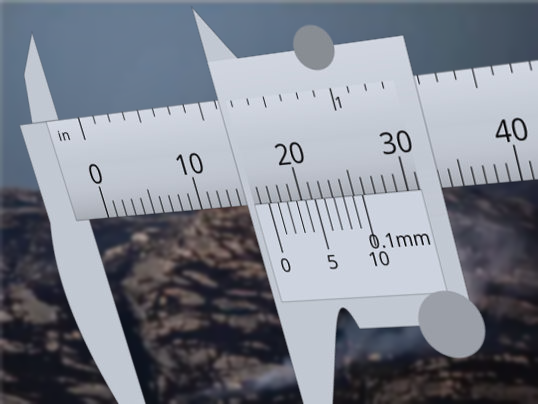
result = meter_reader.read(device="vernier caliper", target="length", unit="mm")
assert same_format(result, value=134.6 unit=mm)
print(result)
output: value=16.8 unit=mm
